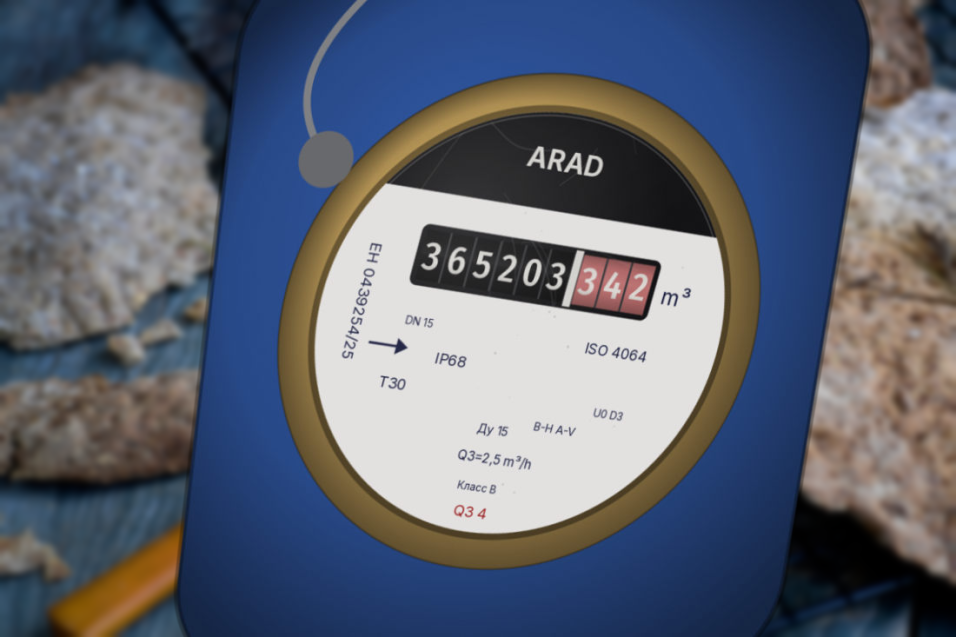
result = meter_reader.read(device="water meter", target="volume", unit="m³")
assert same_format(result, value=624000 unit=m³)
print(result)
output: value=365203.342 unit=m³
